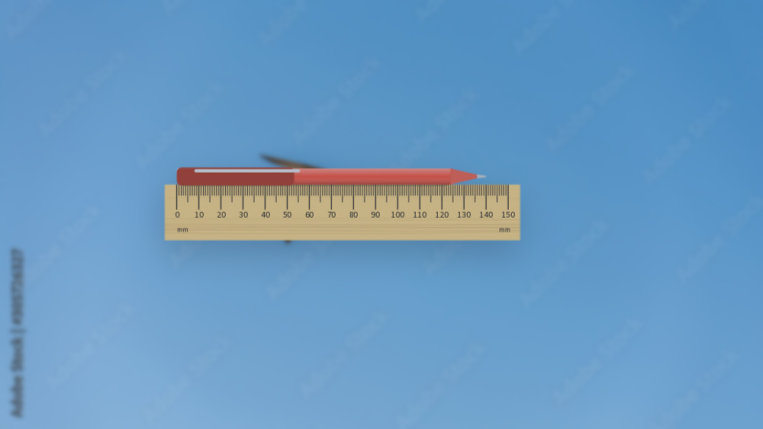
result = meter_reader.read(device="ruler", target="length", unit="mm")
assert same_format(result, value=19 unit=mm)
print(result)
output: value=140 unit=mm
